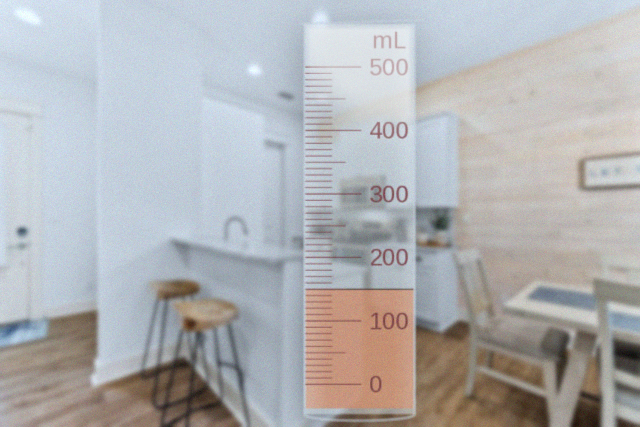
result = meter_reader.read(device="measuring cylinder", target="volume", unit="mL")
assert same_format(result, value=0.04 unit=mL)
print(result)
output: value=150 unit=mL
